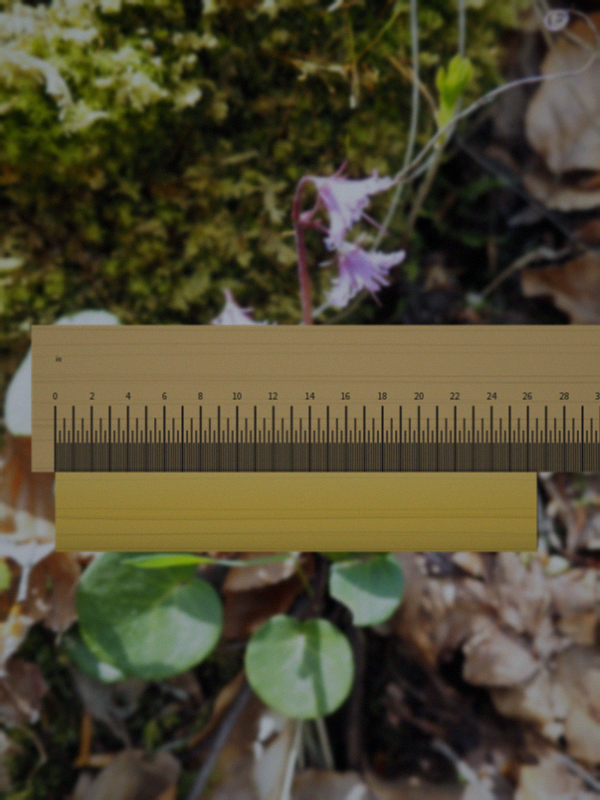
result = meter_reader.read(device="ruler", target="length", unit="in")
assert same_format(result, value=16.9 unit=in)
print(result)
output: value=26.5 unit=in
